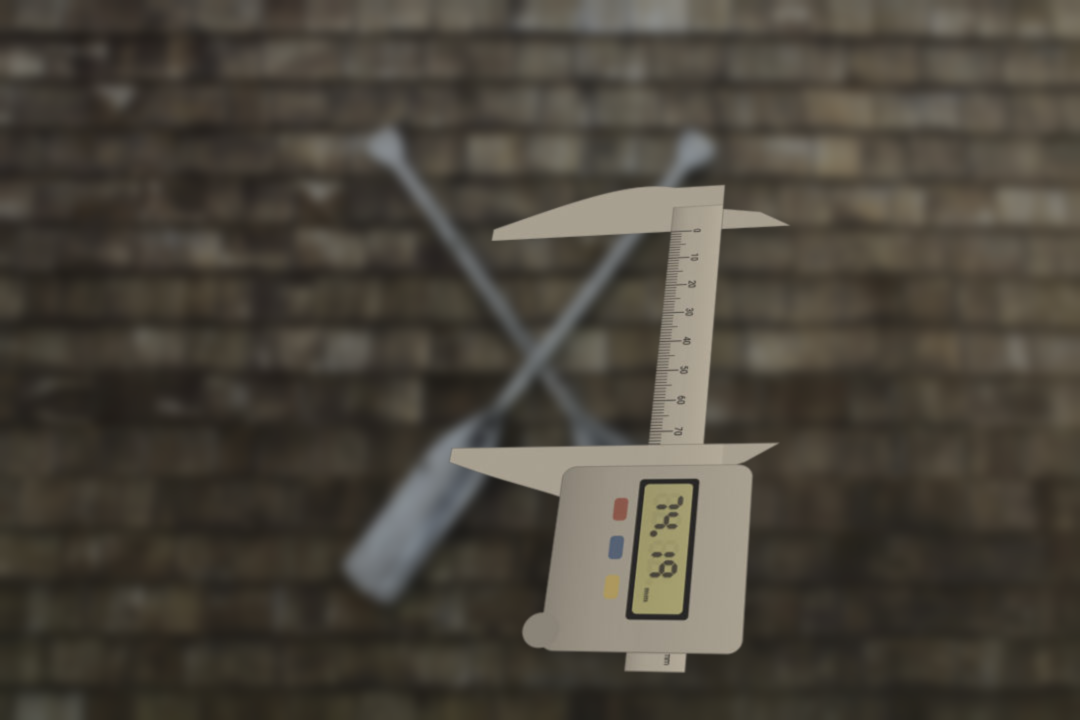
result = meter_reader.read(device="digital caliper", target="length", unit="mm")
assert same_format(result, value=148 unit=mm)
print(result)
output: value=74.19 unit=mm
